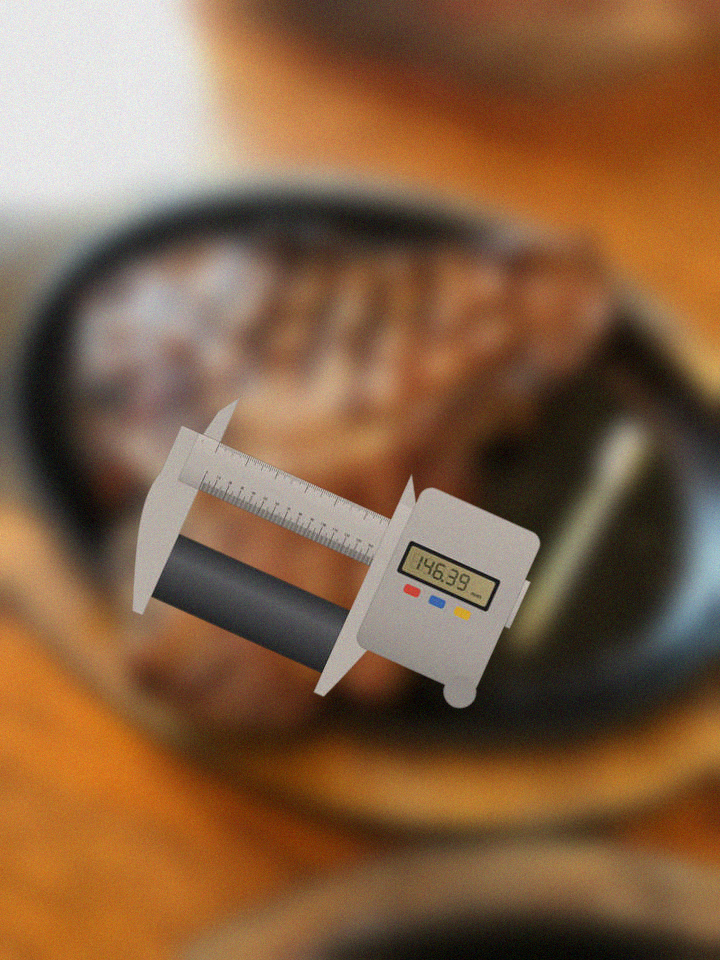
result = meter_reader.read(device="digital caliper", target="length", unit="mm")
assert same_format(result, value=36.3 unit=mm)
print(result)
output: value=146.39 unit=mm
